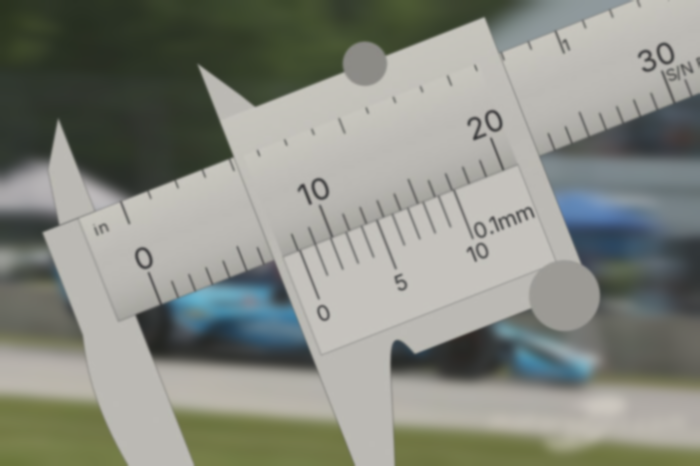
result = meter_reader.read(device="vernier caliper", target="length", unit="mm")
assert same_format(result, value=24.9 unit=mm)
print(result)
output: value=8.1 unit=mm
